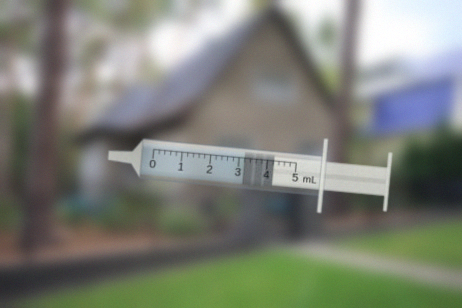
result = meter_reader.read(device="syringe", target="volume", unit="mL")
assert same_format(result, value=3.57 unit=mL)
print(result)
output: value=3.2 unit=mL
